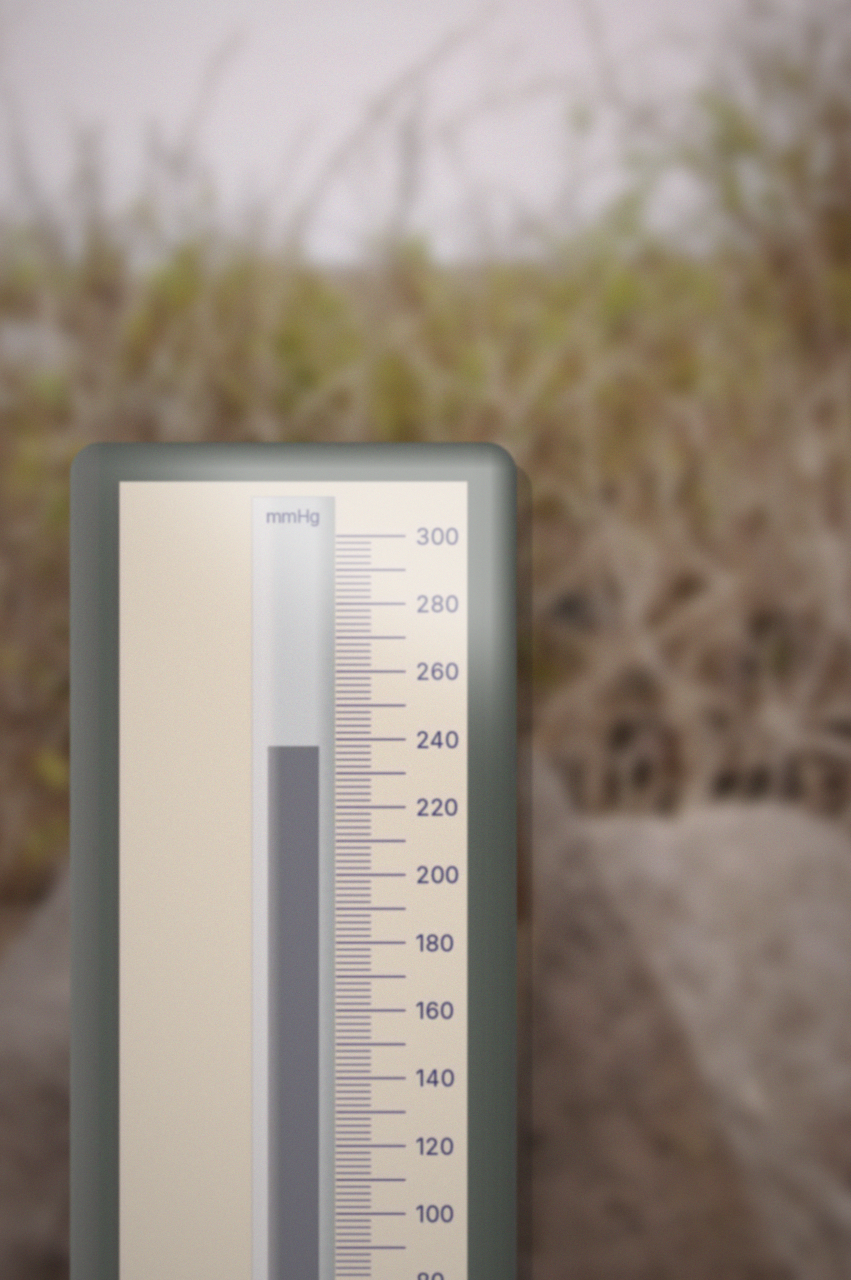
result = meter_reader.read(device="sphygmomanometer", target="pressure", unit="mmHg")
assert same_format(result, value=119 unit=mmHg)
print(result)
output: value=238 unit=mmHg
